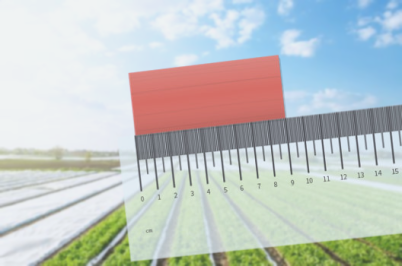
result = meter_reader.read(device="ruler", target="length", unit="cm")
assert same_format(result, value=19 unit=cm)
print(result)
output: value=9 unit=cm
